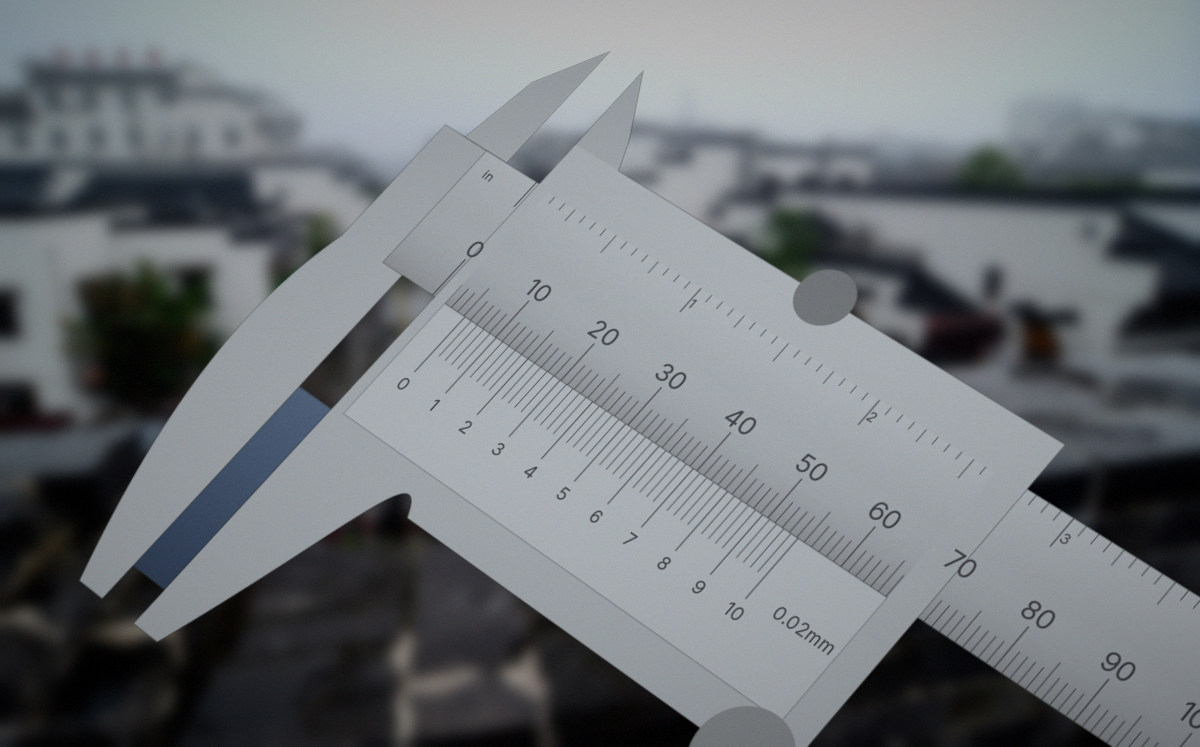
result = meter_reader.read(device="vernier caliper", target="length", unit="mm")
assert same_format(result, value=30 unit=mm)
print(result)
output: value=5.2 unit=mm
